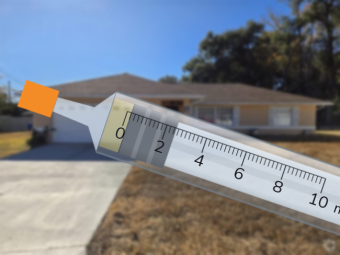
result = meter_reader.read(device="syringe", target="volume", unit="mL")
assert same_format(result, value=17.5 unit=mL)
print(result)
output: value=0.2 unit=mL
